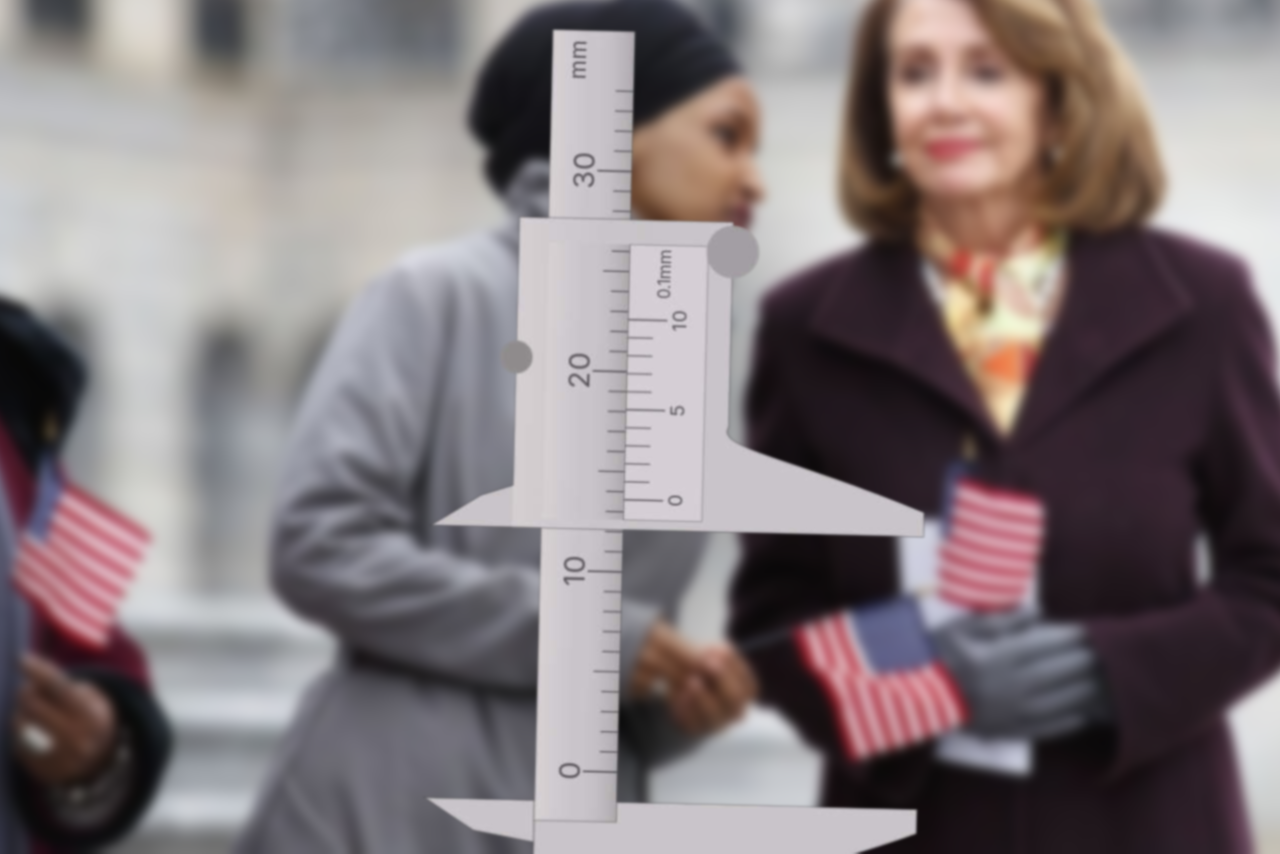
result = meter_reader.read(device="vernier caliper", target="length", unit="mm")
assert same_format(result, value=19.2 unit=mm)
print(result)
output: value=13.6 unit=mm
